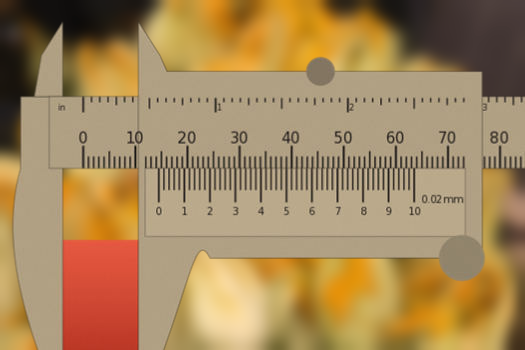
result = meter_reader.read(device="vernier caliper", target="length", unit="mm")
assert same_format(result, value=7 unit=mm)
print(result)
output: value=14.5 unit=mm
